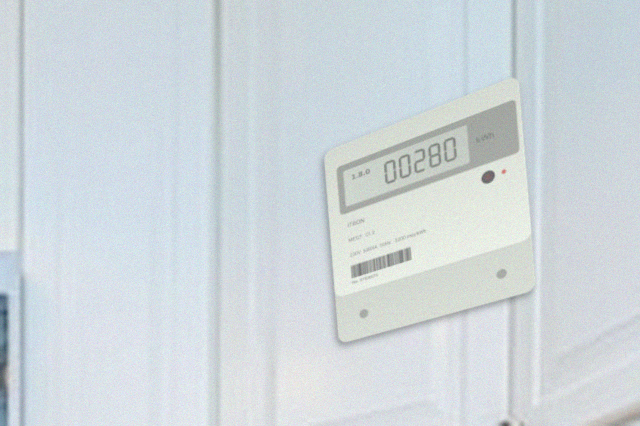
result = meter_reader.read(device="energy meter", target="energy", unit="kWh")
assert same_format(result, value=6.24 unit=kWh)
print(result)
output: value=280 unit=kWh
